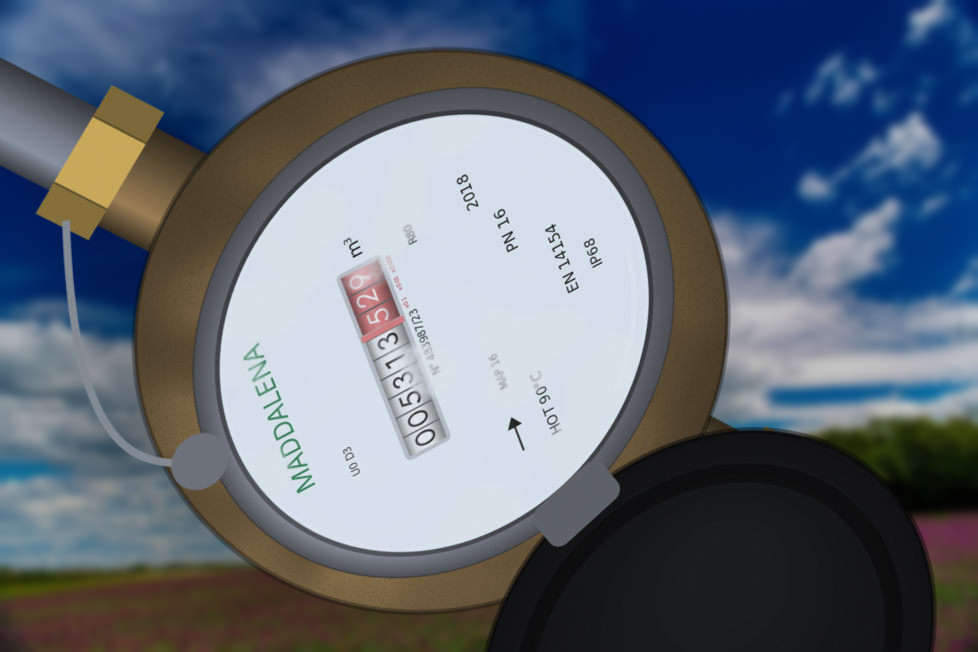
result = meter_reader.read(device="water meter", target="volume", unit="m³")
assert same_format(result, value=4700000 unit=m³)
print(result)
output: value=5313.529 unit=m³
